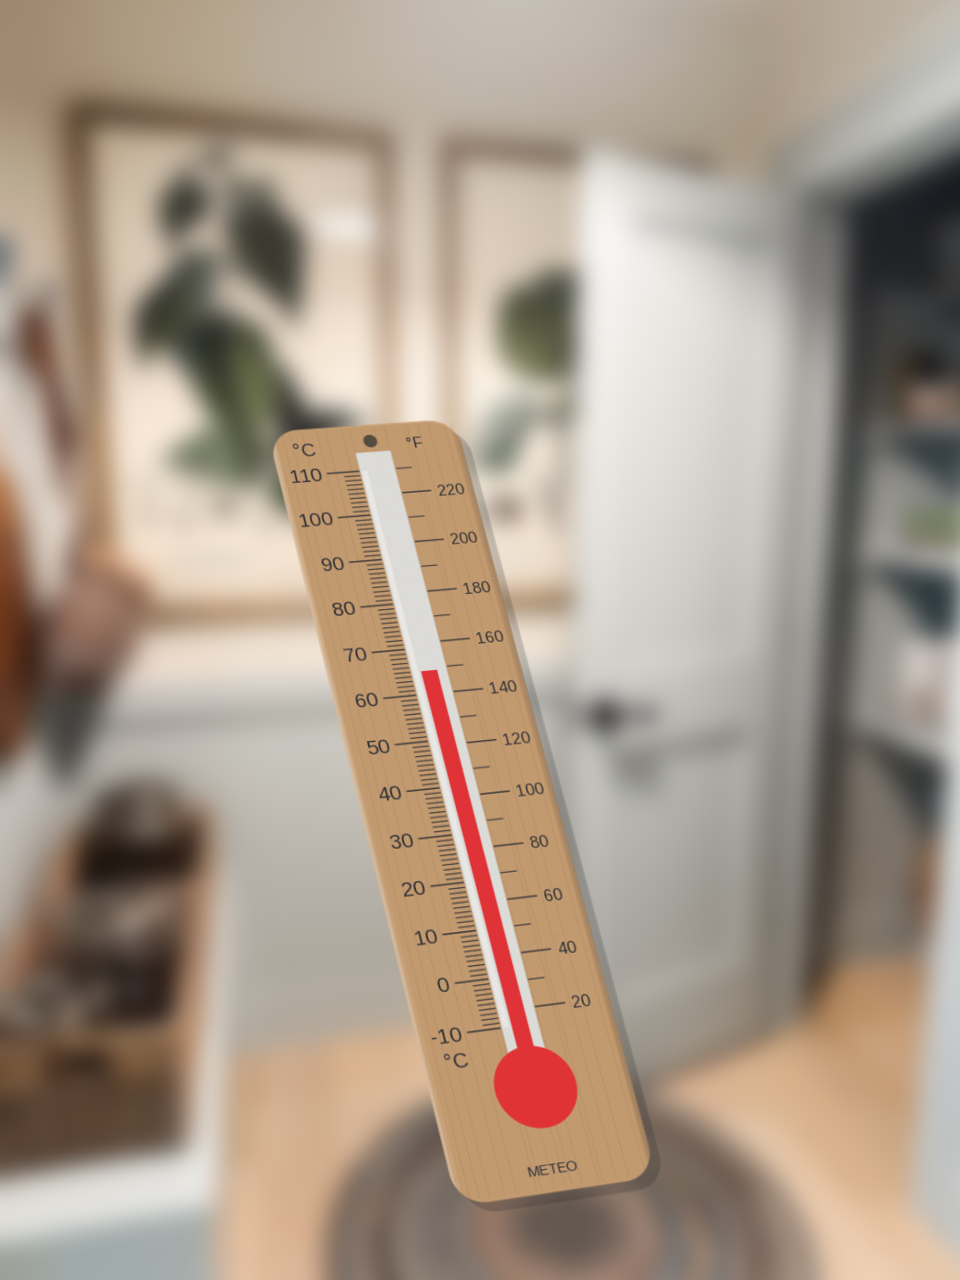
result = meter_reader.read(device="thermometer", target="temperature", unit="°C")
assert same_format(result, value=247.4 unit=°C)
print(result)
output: value=65 unit=°C
